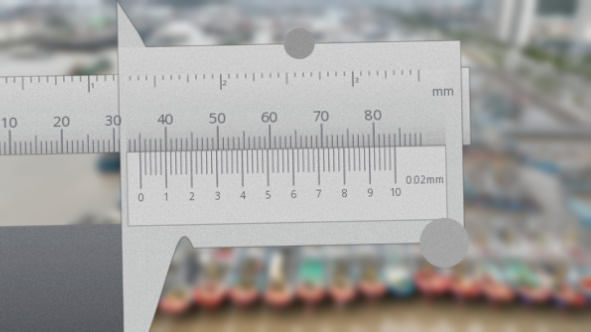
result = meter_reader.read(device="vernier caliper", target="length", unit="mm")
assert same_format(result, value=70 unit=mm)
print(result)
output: value=35.0 unit=mm
